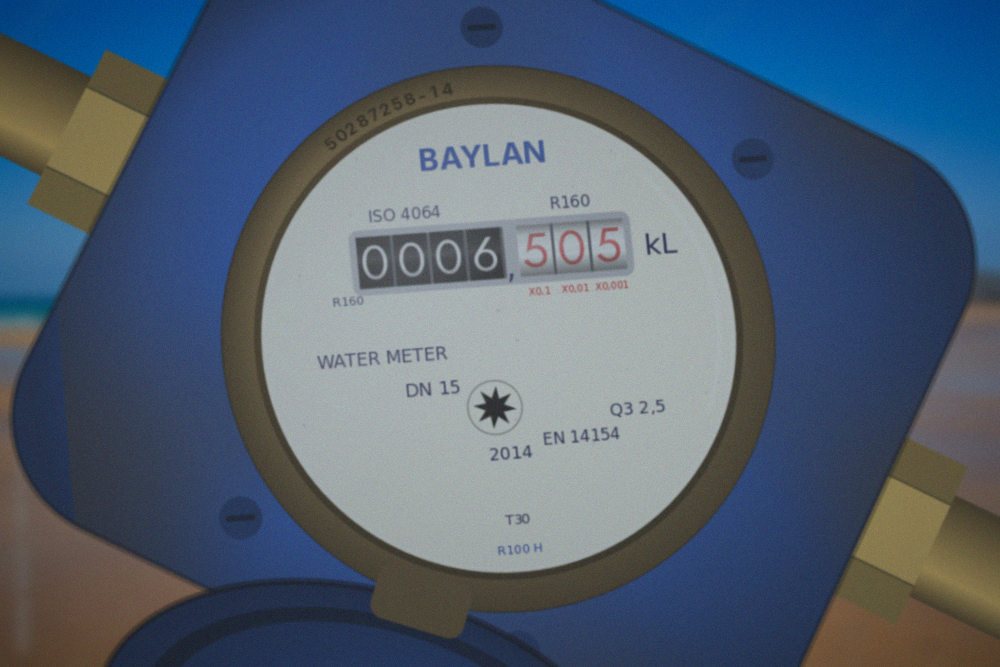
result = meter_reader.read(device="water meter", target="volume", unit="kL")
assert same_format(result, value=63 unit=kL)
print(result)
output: value=6.505 unit=kL
